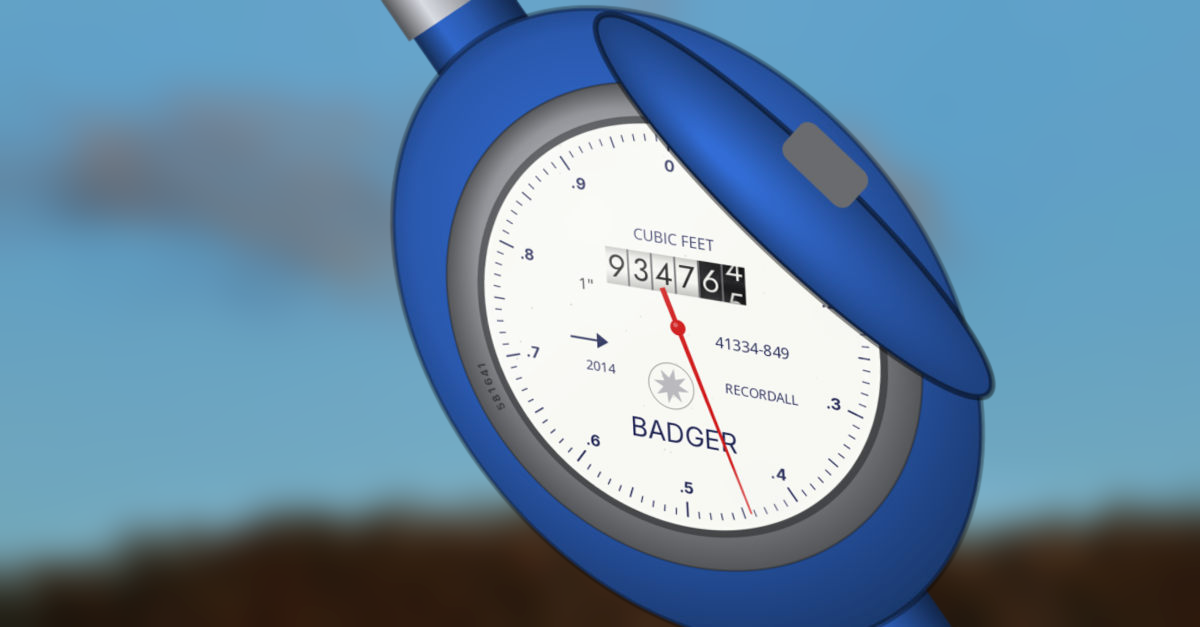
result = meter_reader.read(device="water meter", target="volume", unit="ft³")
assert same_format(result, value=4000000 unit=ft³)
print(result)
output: value=934764.44 unit=ft³
